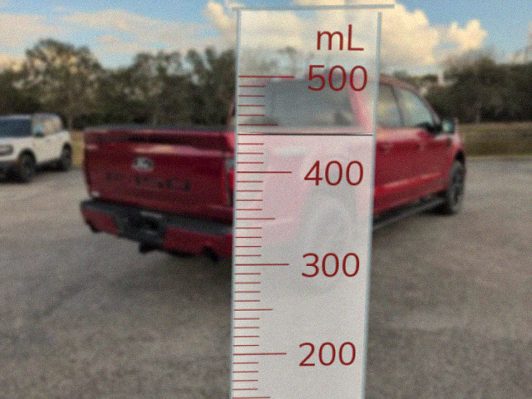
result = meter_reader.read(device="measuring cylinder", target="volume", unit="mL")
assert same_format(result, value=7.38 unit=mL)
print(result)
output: value=440 unit=mL
